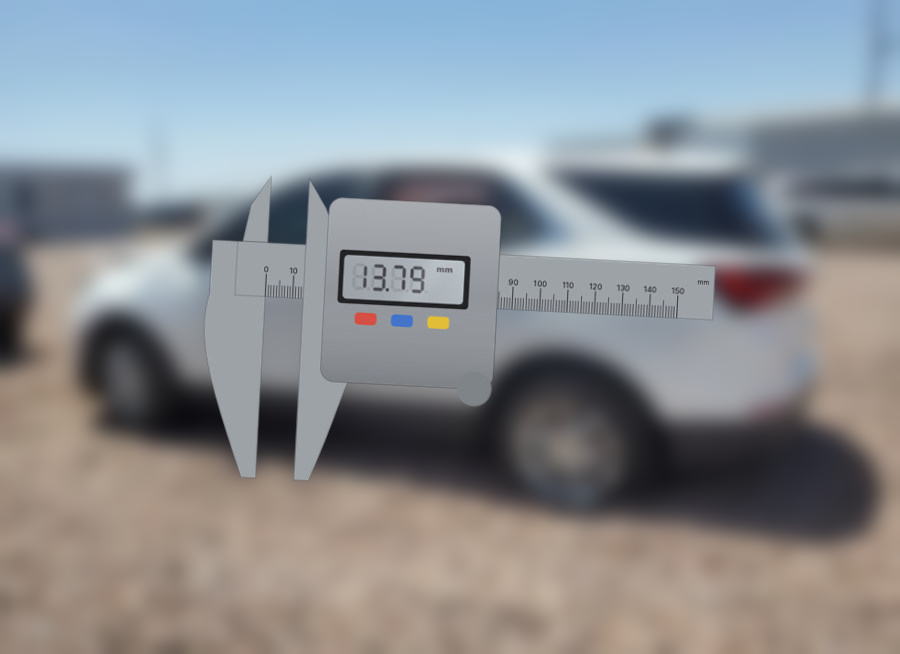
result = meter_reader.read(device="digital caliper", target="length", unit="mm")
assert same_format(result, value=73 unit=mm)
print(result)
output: value=13.79 unit=mm
